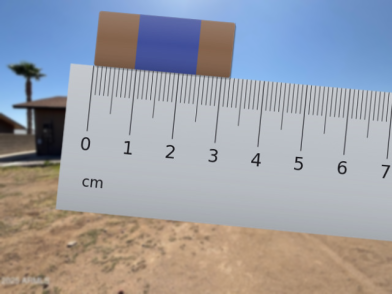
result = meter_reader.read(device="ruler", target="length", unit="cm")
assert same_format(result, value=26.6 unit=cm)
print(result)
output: value=3.2 unit=cm
